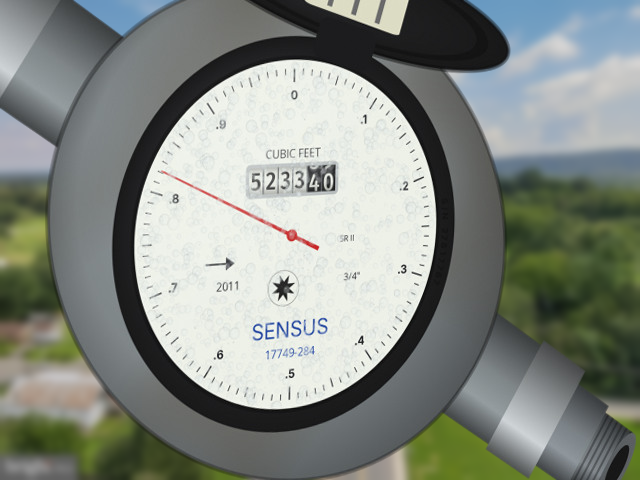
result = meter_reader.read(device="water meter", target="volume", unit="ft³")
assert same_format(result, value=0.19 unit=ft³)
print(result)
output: value=523339.82 unit=ft³
